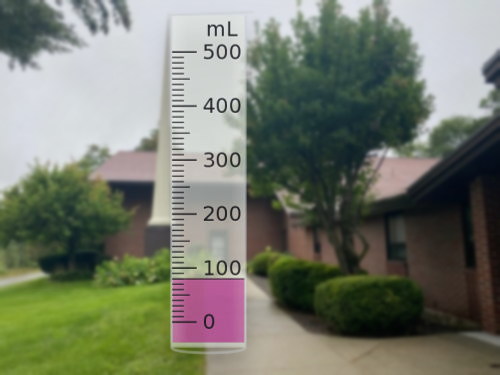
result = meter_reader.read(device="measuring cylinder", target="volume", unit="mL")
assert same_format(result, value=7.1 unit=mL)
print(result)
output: value=80 unit=mL
